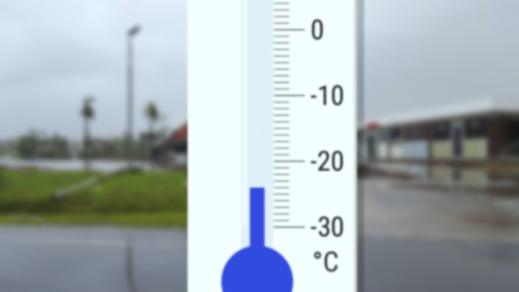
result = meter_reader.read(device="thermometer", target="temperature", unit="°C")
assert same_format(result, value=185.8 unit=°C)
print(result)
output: value=-24 unit=°C
